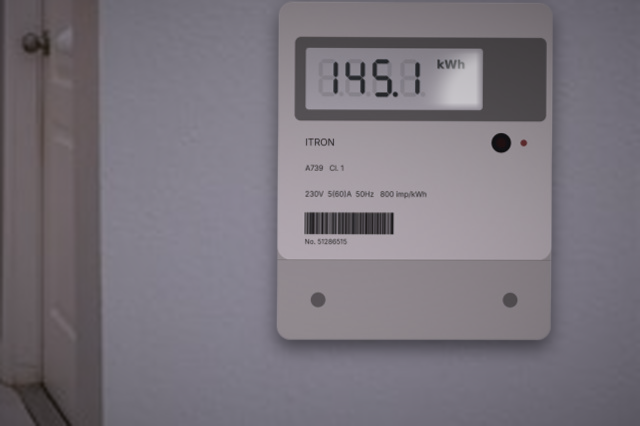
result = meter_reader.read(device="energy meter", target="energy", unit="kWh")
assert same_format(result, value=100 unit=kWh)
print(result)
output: value=145.1 unit=kWh
